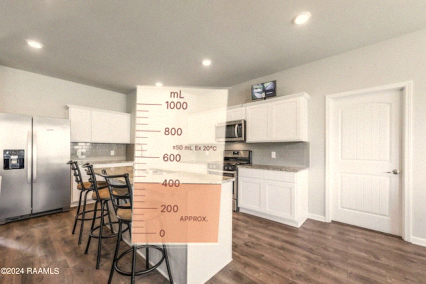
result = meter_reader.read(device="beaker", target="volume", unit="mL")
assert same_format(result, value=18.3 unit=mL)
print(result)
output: value=400 unit=mL
